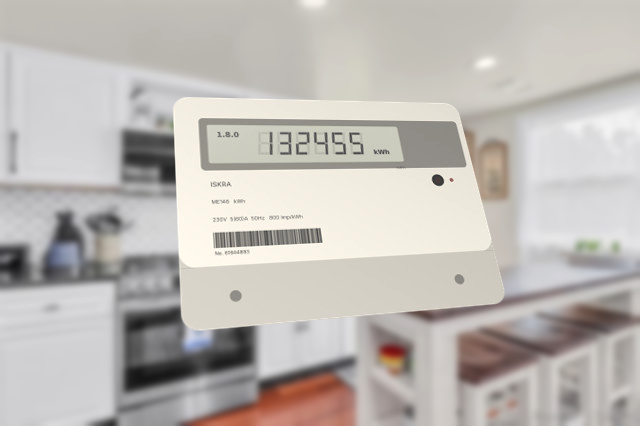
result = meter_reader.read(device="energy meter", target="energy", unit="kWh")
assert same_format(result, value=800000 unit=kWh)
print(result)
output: value=132455 unit=kWh
